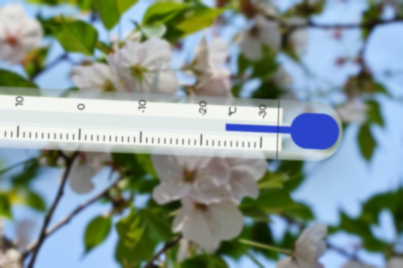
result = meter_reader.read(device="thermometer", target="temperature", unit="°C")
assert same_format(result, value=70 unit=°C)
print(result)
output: value=-24 unit=°C
